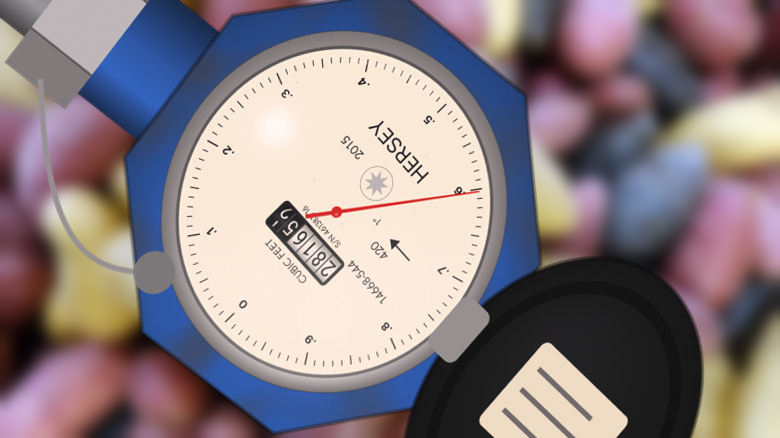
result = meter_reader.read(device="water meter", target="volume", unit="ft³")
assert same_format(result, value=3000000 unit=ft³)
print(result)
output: value=281651.60 unit=ft³
